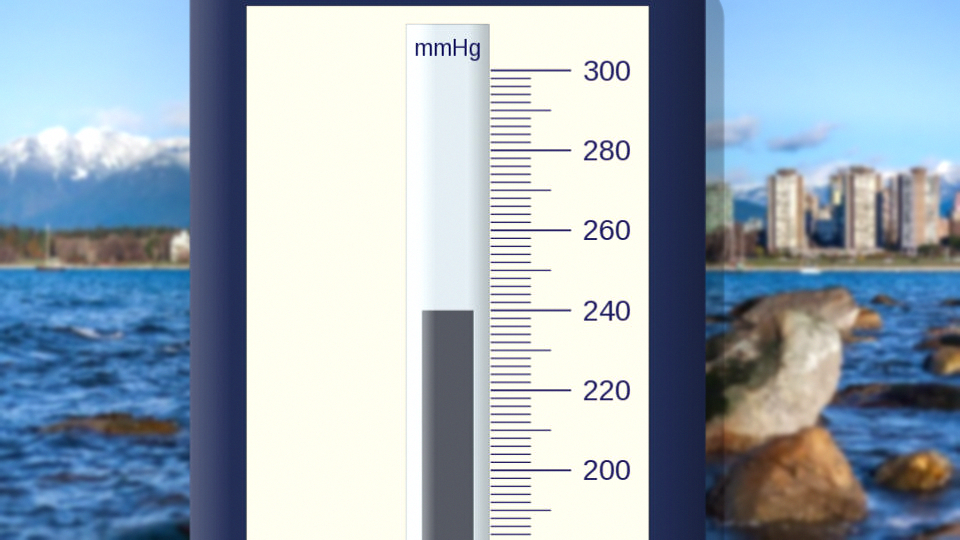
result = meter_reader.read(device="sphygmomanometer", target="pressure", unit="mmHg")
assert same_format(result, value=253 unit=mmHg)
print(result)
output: value=240 unit=mmHg
